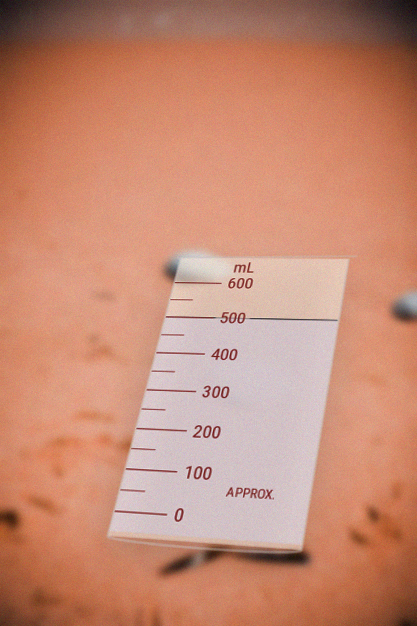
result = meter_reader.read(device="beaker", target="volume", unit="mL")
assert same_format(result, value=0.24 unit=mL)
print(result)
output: value=500 unit=mL
